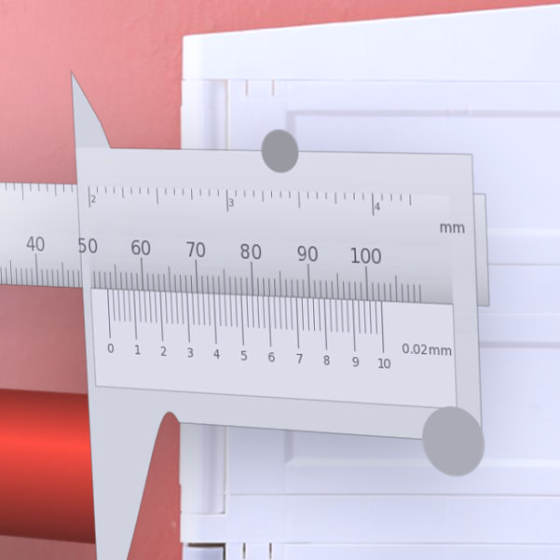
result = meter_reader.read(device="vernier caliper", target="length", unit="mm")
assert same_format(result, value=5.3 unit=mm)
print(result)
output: value=53.4 unit=mm
